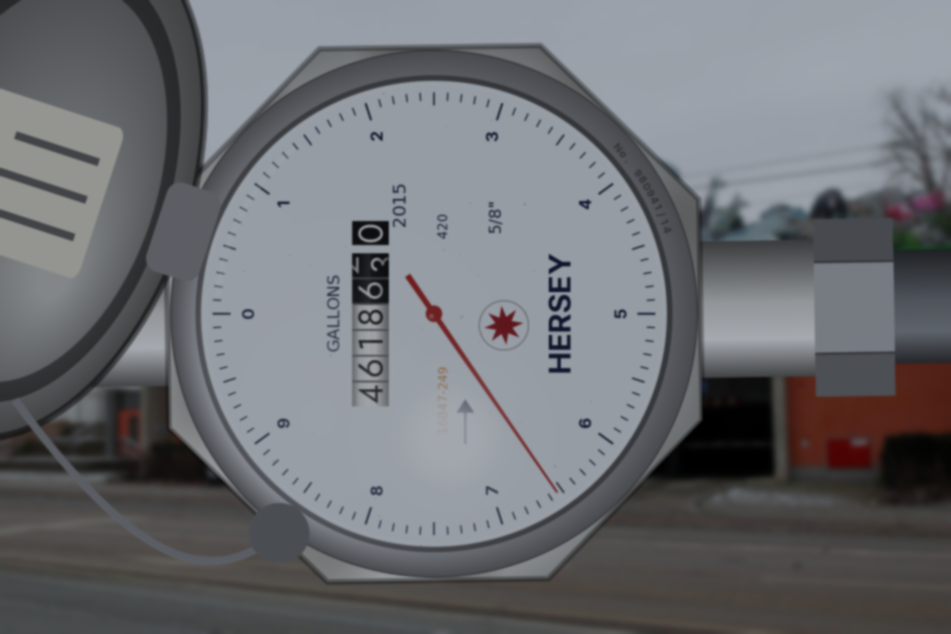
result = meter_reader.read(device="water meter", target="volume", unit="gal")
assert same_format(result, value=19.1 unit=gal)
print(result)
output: value=4618626.5 unit=gal
